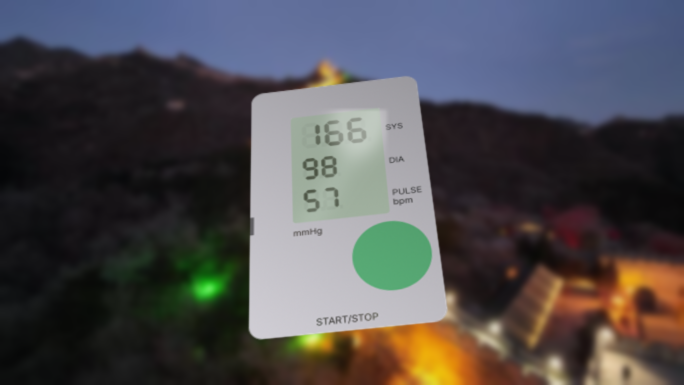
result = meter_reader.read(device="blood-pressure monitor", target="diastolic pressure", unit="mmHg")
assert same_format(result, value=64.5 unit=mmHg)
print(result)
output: value=98 unit=mmHg
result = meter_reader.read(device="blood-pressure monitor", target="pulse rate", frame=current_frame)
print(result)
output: value=57 unit=bpm
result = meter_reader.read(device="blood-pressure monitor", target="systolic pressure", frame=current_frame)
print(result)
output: value=166 unit=mmHg
